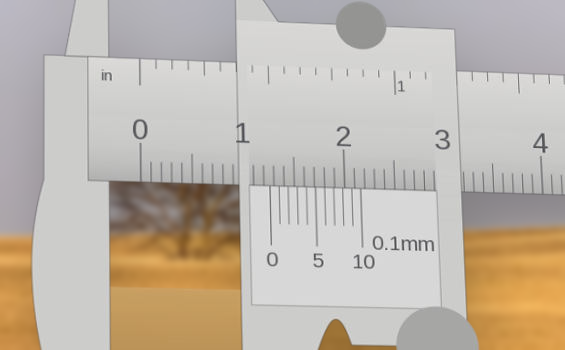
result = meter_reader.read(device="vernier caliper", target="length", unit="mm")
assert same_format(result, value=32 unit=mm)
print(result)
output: value=12.6 unit=mm
